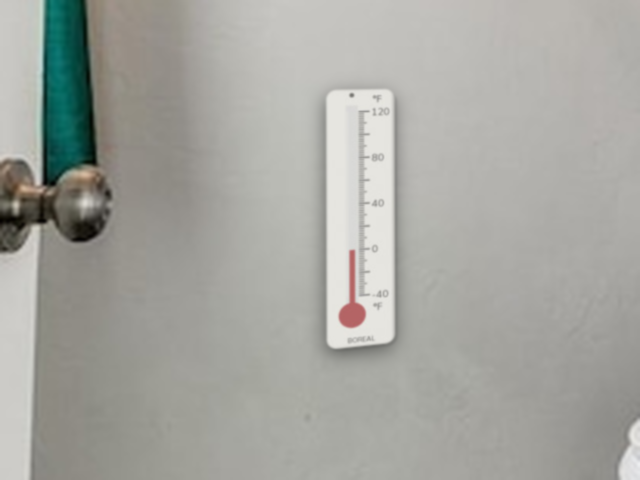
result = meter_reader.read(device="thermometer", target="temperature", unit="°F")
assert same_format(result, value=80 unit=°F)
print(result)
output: value=0 unit=°F
